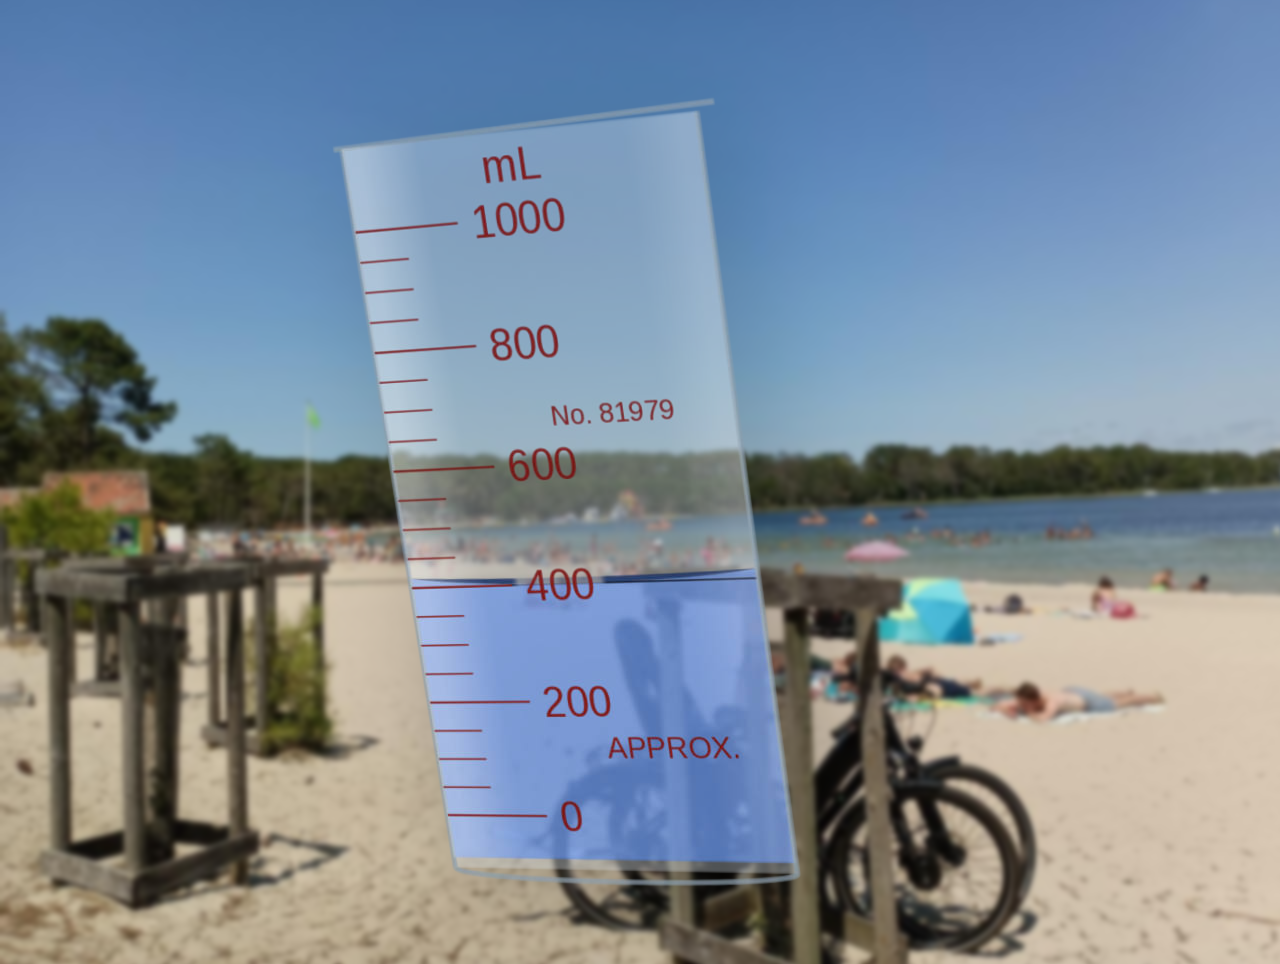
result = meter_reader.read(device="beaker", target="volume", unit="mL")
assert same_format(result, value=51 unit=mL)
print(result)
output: value=400 unit=mL
